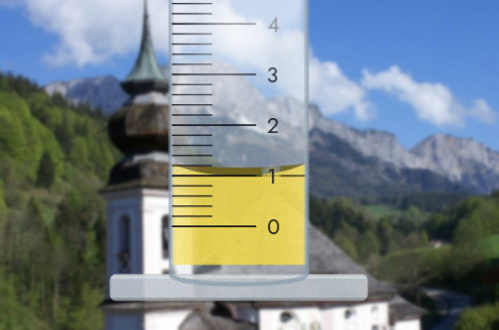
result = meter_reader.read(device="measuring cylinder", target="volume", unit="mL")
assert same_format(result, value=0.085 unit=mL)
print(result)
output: value=1 unit=mL
